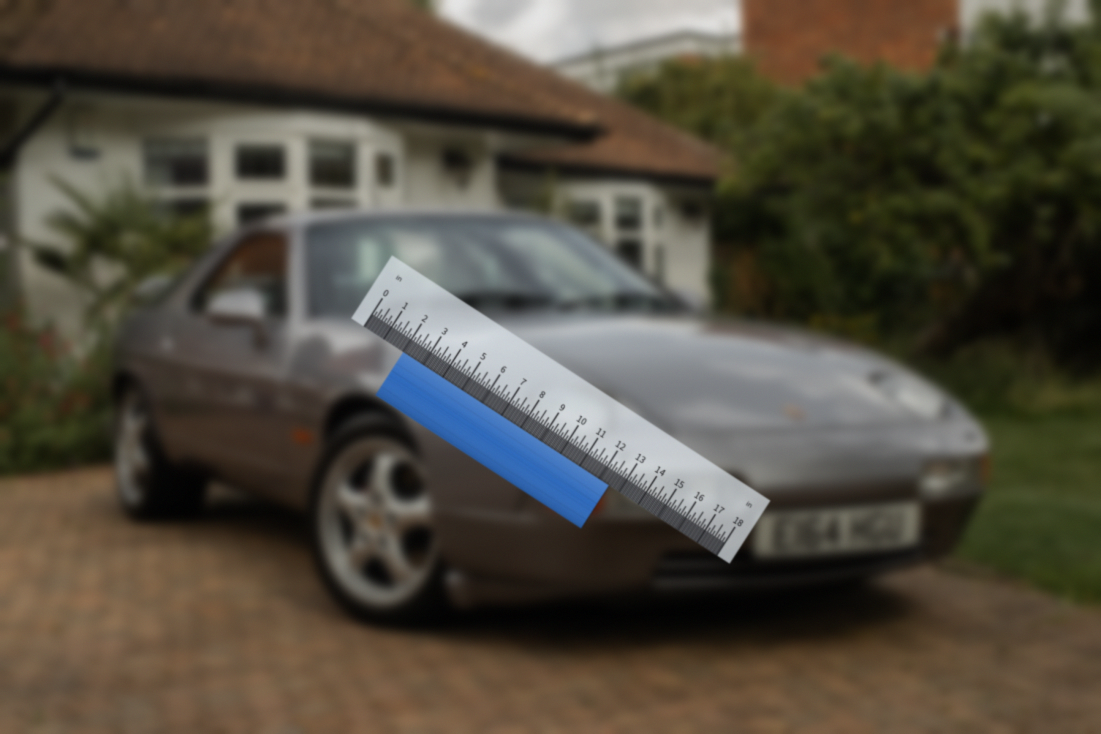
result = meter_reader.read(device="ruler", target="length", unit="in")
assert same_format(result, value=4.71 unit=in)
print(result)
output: value=10.5 unit=in
